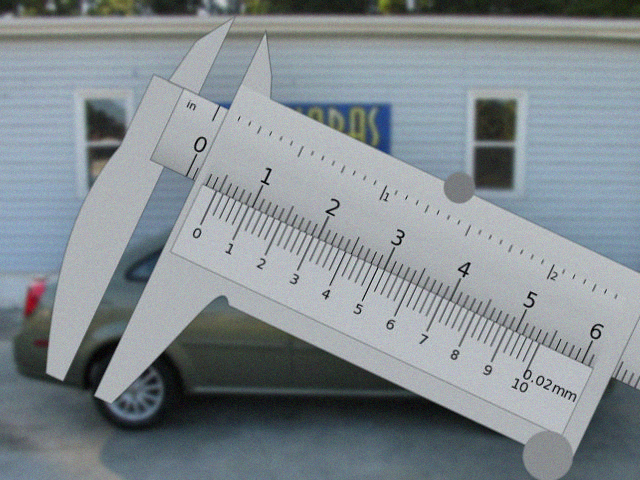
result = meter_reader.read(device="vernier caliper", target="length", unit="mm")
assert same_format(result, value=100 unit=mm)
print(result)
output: value=4.6 unit=mm
